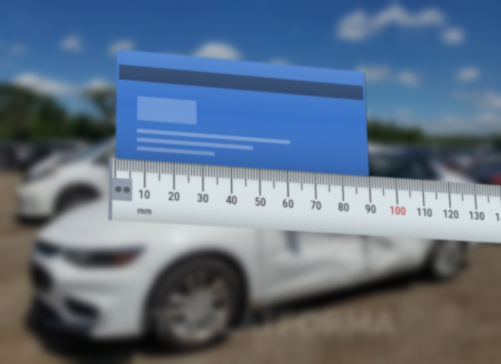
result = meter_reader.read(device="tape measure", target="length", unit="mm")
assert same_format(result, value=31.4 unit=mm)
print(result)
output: value=90 unit=mm
